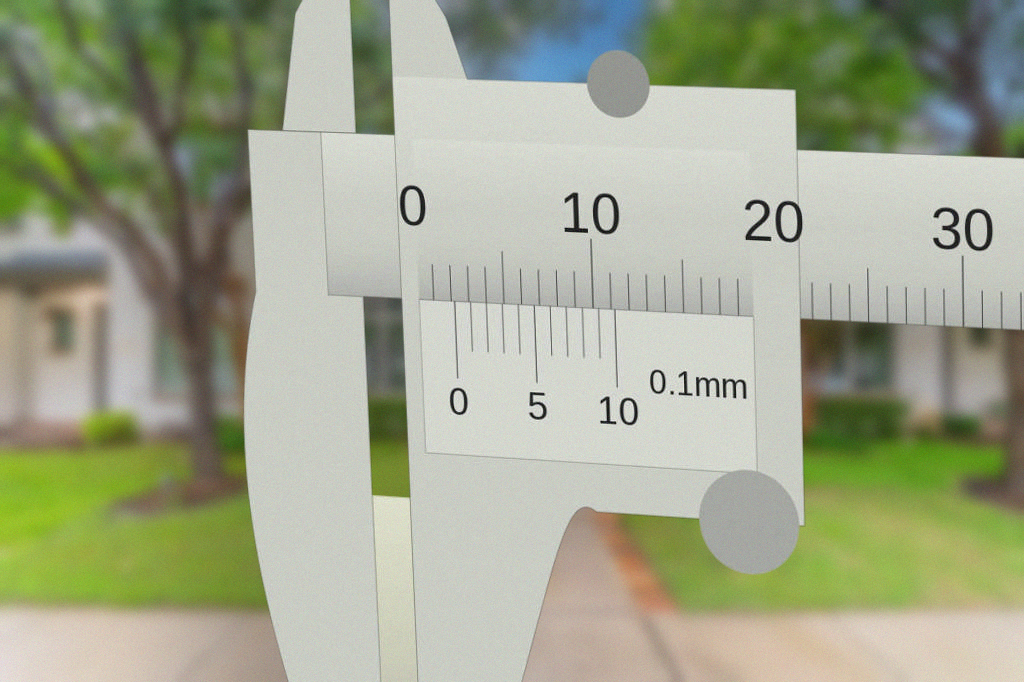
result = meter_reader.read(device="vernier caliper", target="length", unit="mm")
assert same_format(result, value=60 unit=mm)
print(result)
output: value=2.2 unit=mm
